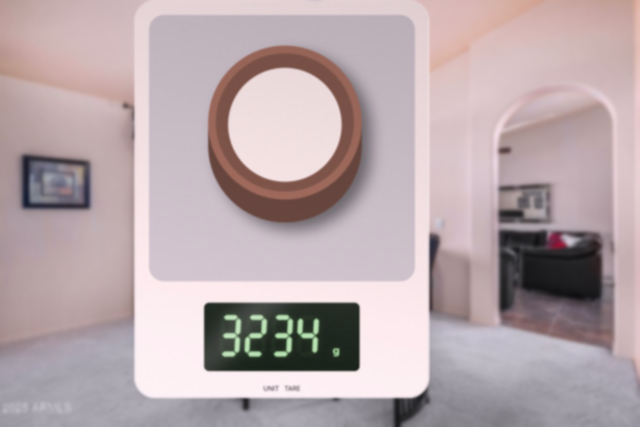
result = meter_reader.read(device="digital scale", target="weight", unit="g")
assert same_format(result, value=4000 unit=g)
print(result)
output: value=3234 unit=g
